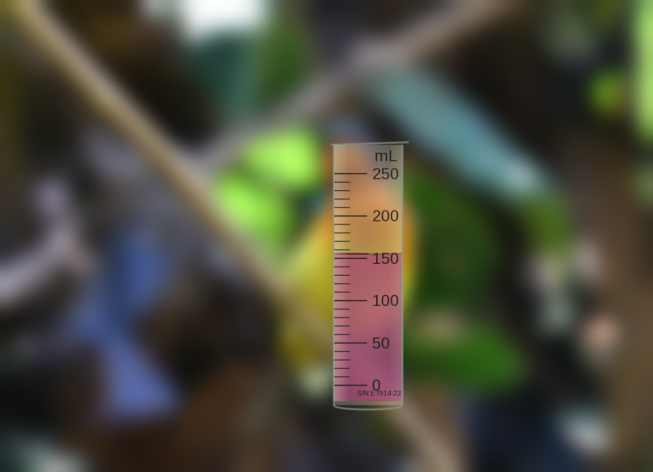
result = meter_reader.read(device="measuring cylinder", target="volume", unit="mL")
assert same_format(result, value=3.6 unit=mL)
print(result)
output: value=155 unit=mL
